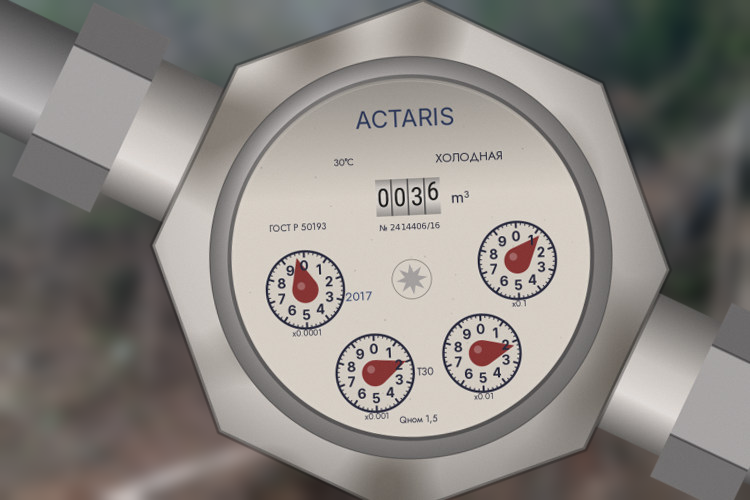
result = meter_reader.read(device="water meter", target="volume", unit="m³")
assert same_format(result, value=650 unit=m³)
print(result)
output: value=36.1219 unit=m³
